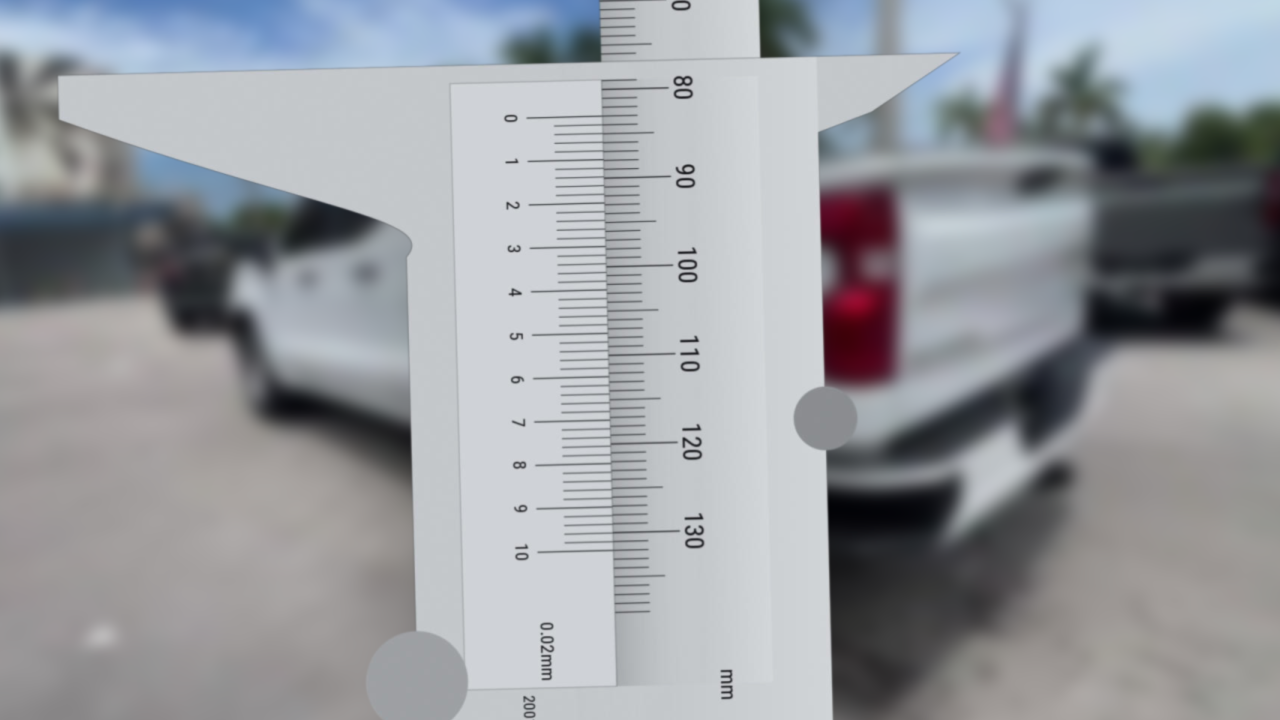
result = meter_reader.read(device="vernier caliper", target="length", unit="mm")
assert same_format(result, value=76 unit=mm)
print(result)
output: value=83.0 unit=mm
